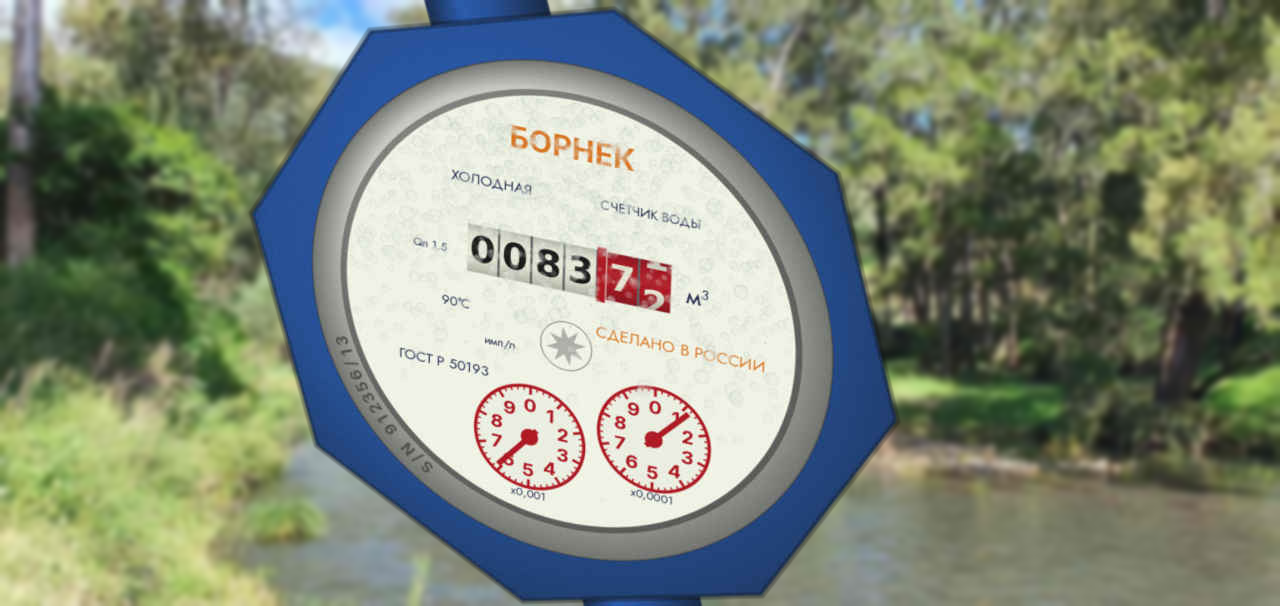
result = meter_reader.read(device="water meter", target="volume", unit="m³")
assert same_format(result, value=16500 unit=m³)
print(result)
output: value=83.7161 unit=m³
